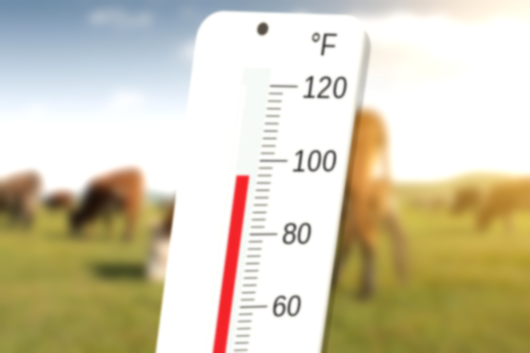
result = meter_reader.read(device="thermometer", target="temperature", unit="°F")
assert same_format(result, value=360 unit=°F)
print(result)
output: value=96 unit=°F
